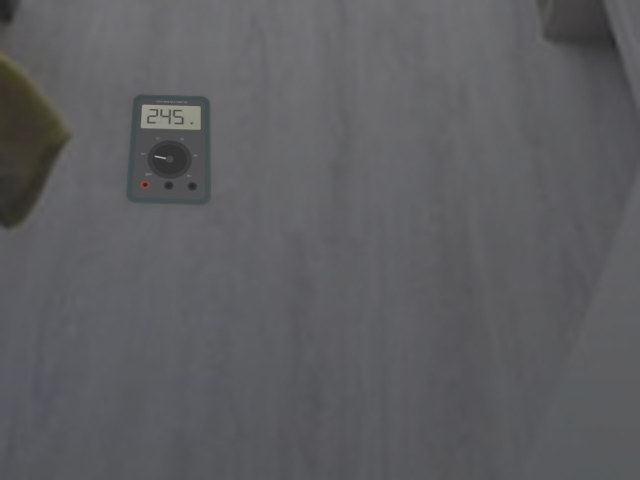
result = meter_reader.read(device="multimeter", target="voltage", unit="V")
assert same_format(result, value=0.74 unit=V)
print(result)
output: value=245 unit=V
